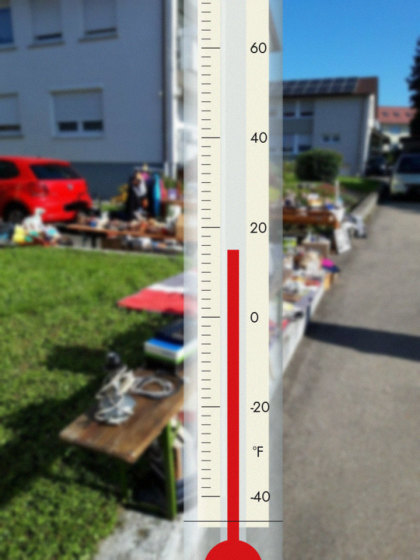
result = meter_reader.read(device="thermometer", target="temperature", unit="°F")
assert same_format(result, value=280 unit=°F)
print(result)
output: value=15 unit=°F
